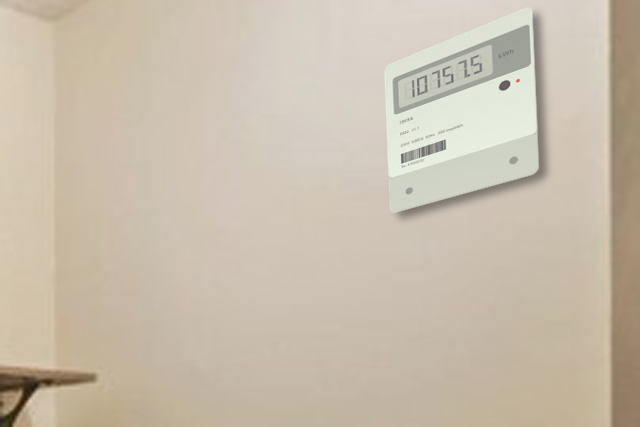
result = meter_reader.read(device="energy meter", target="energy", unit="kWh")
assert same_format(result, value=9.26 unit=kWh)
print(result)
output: value=10757.5 unit=kWh
